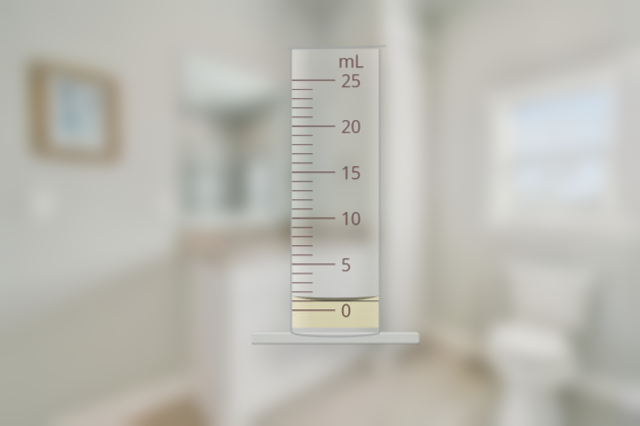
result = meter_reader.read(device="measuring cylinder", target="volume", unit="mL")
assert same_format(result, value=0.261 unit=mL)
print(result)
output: value=1 unit=mL
